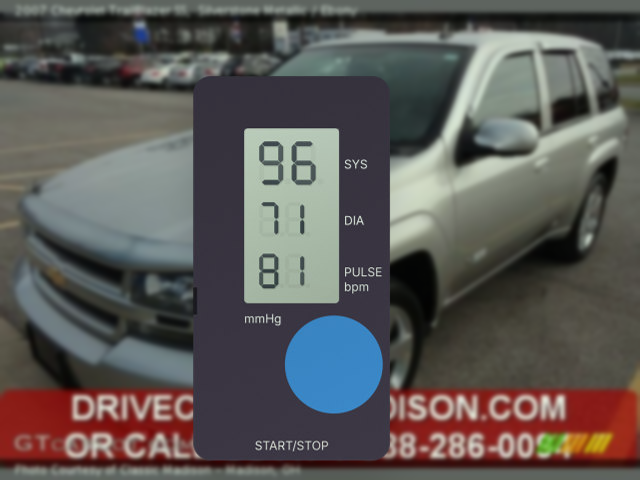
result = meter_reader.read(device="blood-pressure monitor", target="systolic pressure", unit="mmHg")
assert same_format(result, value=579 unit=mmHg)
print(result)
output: value=96 unit=mmHg
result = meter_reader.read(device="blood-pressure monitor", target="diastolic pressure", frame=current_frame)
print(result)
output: value=71 unit=mmHg
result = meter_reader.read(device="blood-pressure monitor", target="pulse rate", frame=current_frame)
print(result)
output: value=81 unit=bpm
